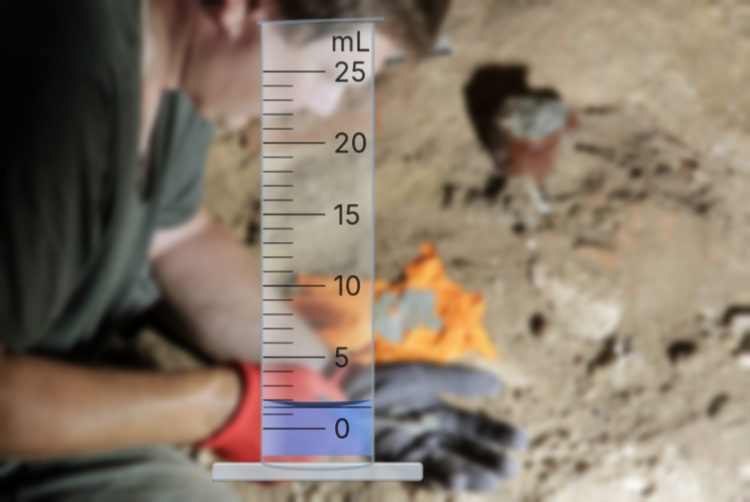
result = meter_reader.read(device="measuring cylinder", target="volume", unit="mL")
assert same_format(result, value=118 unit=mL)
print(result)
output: value=1.5 unit=mL
